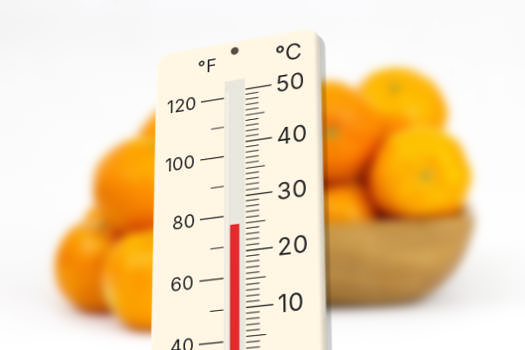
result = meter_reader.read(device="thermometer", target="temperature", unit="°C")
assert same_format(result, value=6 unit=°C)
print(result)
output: value=25 unit=°C
